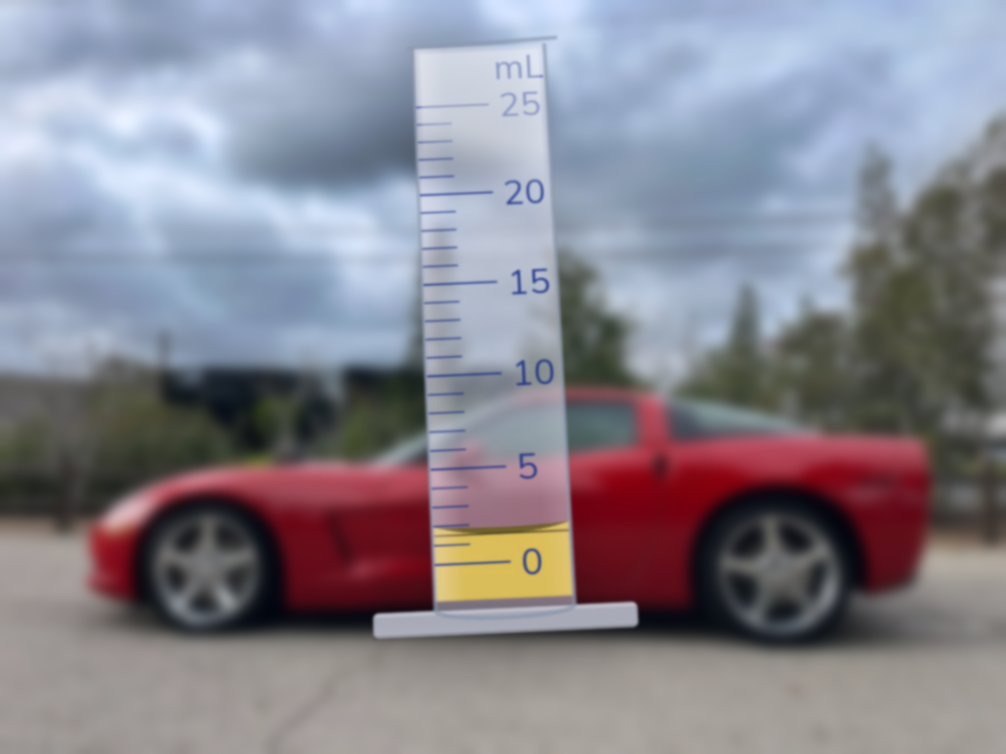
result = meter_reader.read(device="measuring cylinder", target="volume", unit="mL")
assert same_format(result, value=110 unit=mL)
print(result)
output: value=1.5 unit=mL
